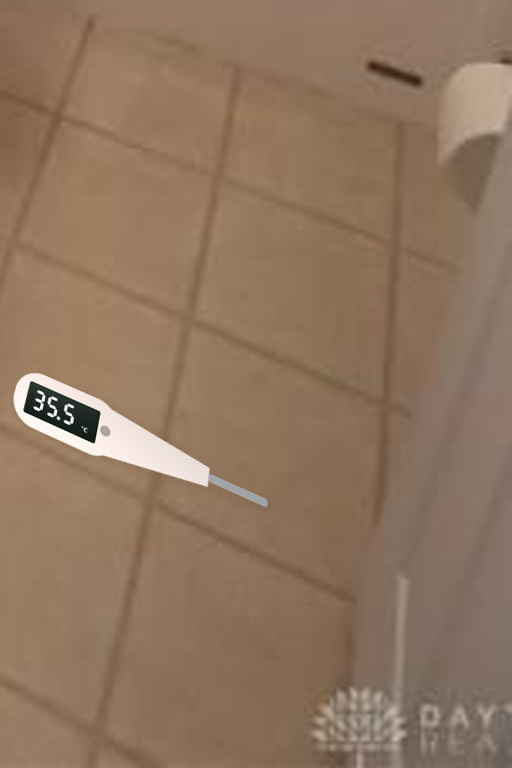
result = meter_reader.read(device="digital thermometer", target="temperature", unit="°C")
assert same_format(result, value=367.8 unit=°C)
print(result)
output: value=35.5 unit=°C
